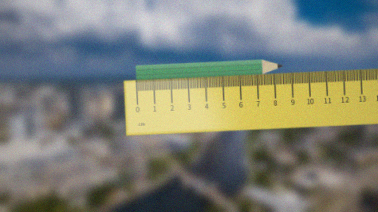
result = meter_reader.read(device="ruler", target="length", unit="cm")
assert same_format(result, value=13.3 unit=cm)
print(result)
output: value=8.5 unit=cm
